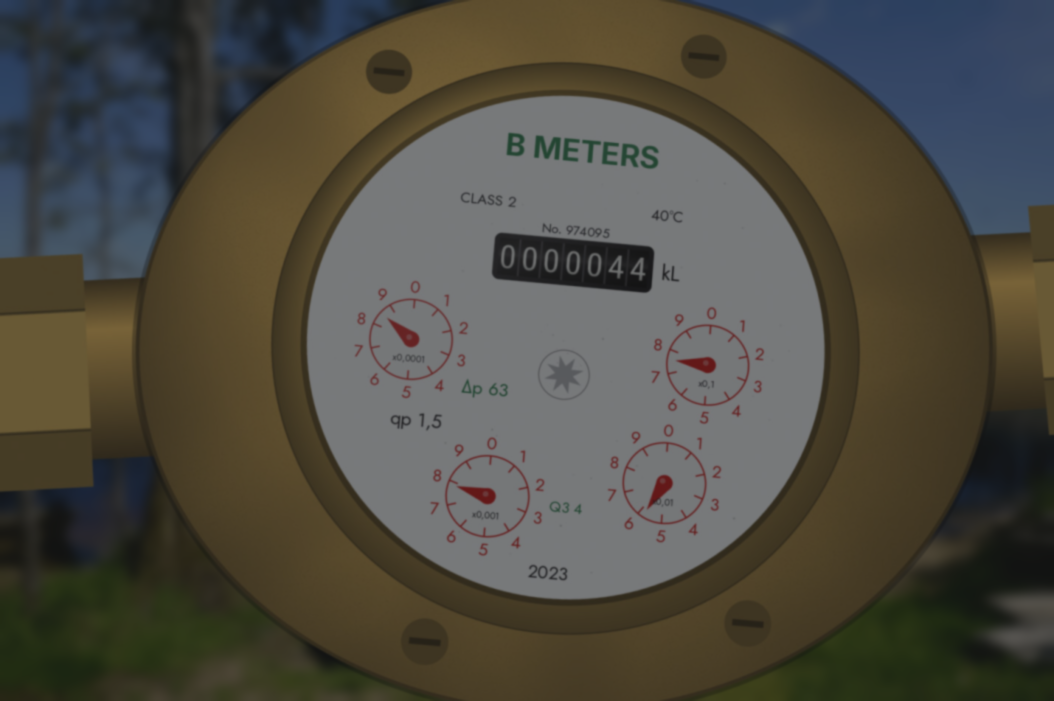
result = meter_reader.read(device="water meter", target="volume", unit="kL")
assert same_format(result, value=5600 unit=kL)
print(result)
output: value=44.7578 unit=kL
